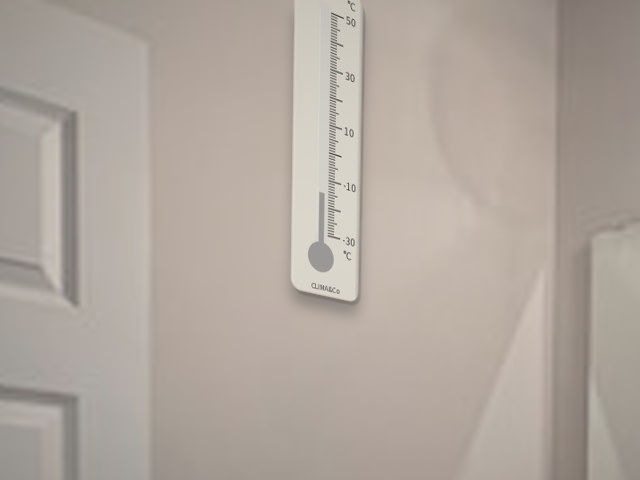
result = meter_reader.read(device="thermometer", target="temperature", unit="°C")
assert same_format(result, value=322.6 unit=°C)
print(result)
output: value=-15 unit=°C
